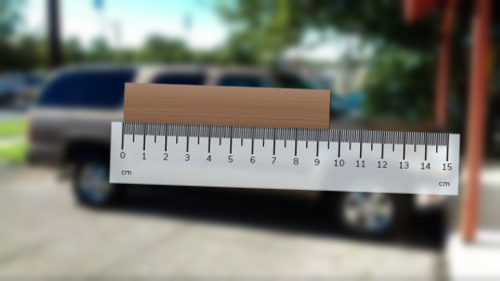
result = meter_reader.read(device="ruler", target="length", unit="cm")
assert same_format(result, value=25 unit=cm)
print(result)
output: value=9.5 unit=cm
